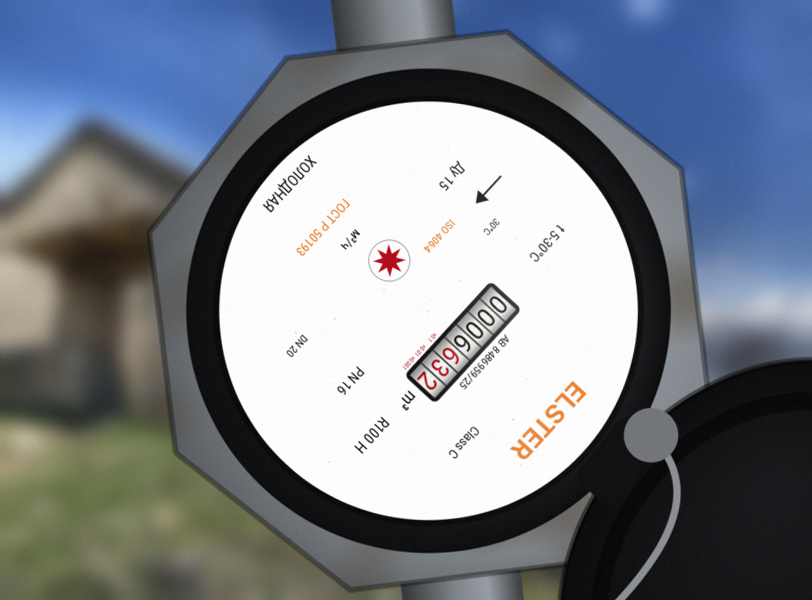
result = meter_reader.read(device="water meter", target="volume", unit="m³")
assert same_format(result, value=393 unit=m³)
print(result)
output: value=6.632 unit=m³
